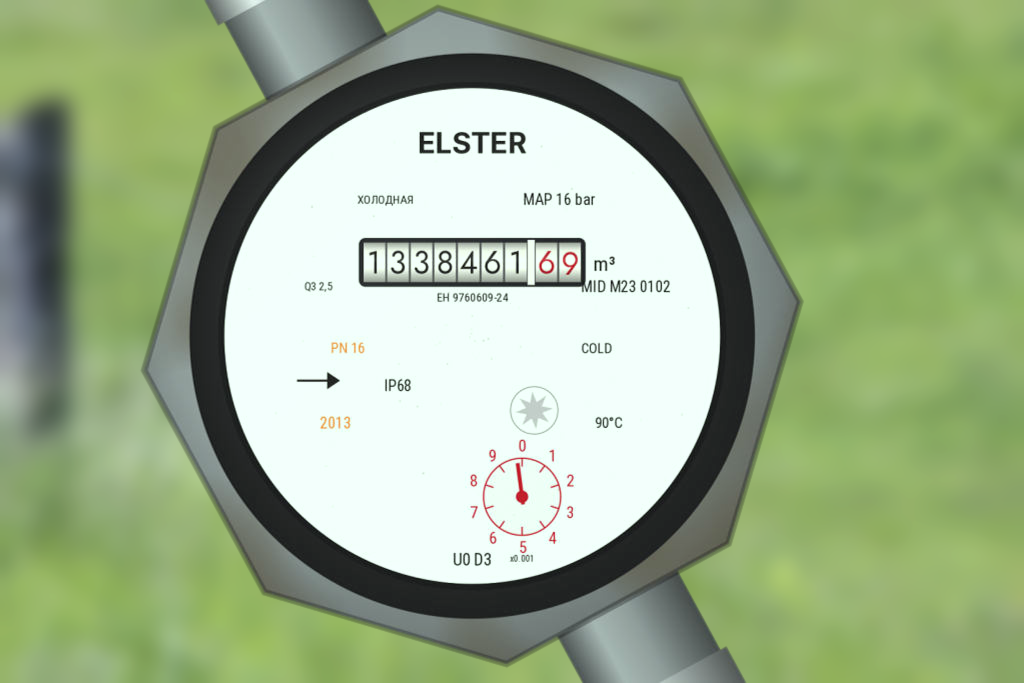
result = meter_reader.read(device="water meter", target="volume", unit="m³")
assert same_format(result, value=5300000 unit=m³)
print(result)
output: value=1338461.689 unit=m³
